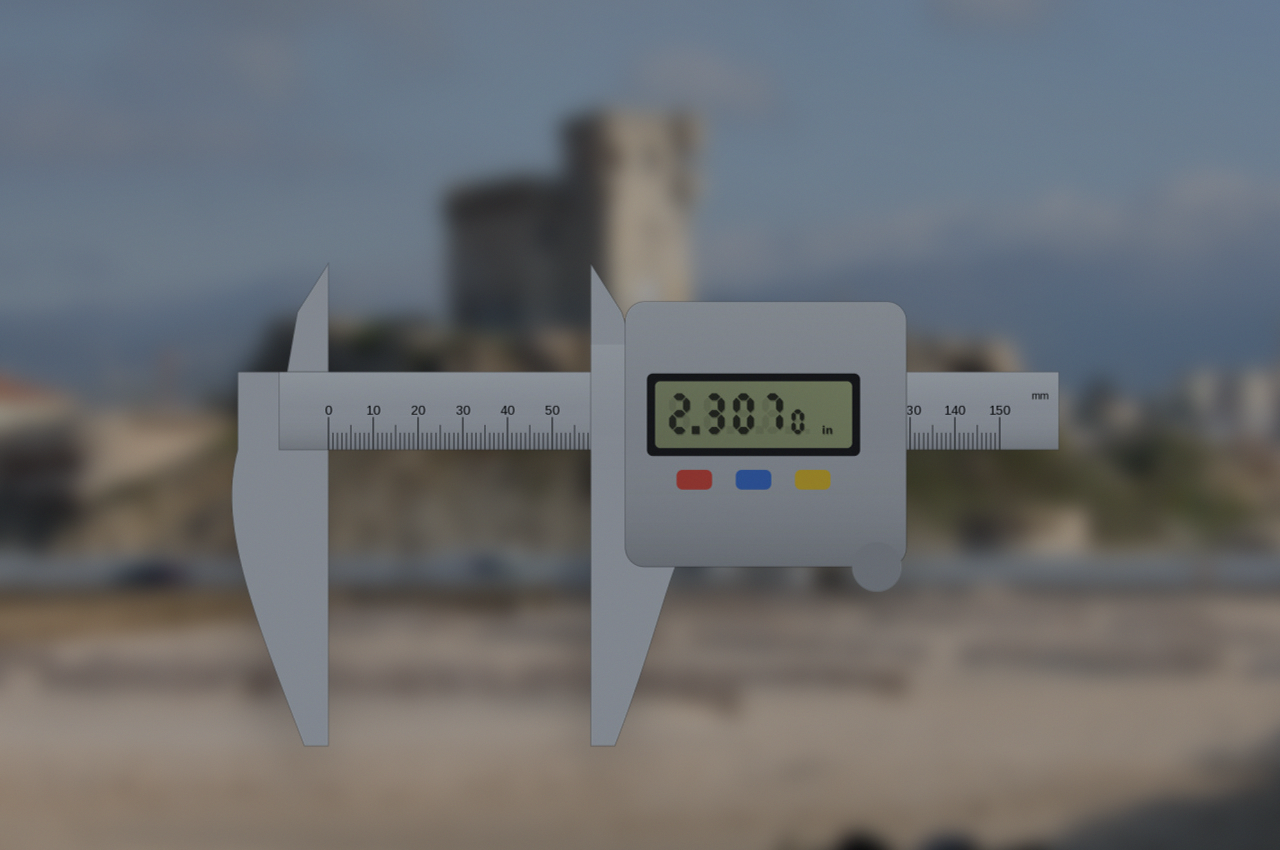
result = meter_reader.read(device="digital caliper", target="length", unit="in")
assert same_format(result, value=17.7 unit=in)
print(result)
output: value=2.3070 unit=in
